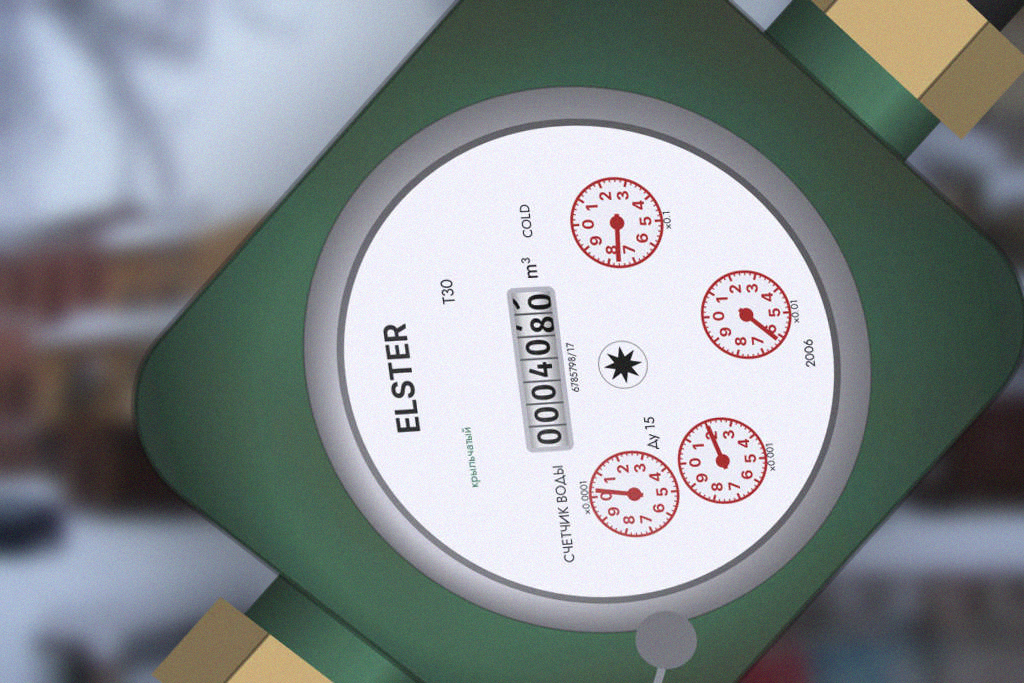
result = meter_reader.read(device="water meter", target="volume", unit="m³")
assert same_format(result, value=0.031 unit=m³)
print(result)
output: value=4079.7620 unit=m³
